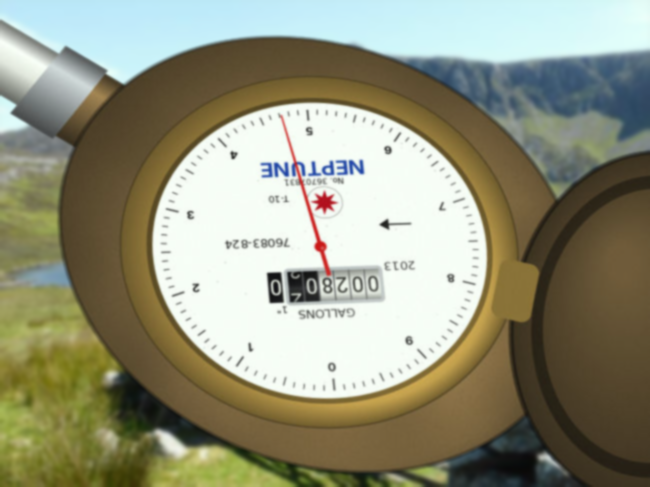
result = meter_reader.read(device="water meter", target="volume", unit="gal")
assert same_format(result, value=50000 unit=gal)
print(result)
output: value=28024.7 unit=gal
